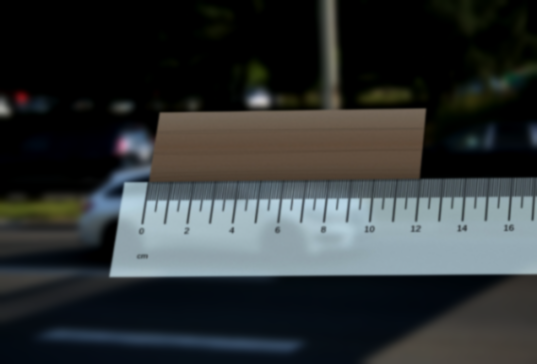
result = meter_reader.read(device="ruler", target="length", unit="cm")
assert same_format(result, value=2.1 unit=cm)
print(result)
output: value=12 unit=cm
